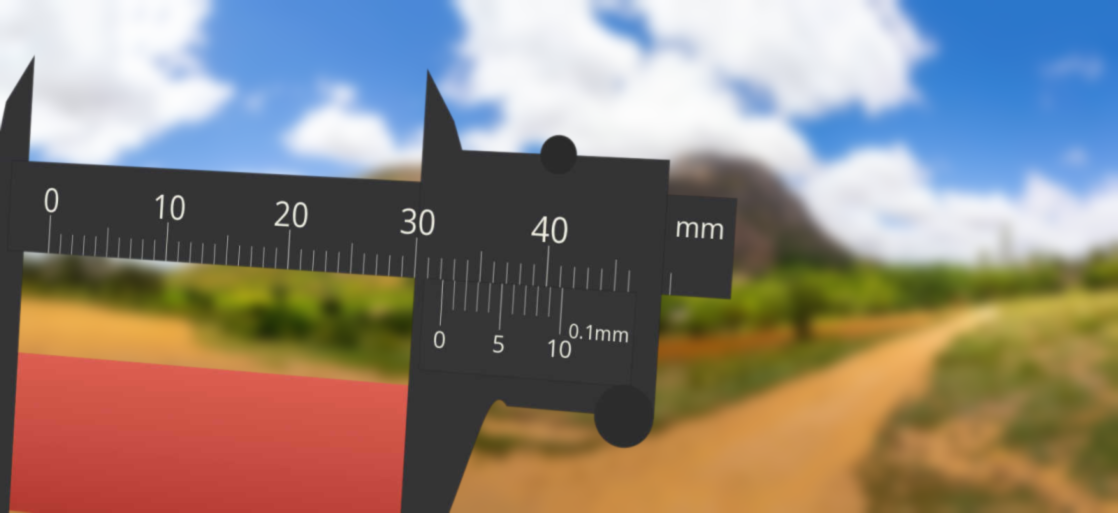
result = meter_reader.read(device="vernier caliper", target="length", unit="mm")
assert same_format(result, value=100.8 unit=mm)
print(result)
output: value=32.2 unit=mm
